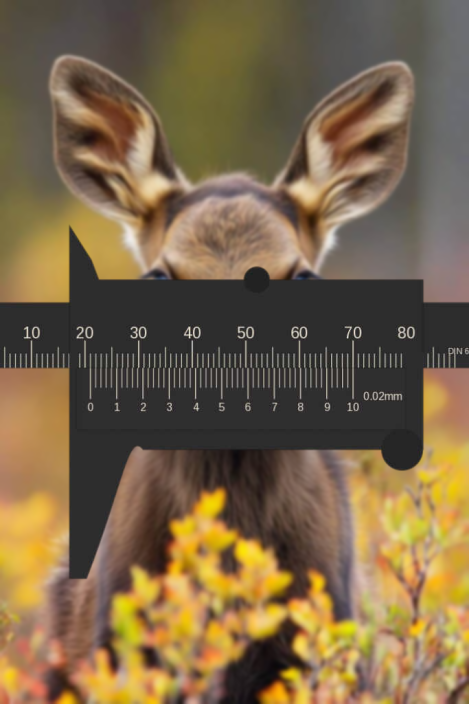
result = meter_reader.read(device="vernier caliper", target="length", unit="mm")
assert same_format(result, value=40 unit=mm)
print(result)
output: value=21.0 unit=mm
